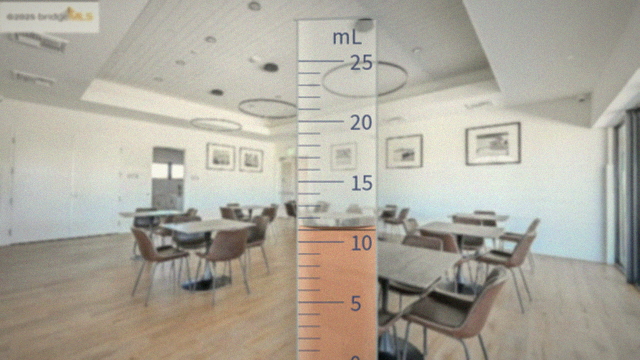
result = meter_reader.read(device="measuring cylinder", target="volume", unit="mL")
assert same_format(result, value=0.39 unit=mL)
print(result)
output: value=11 unit=mL
